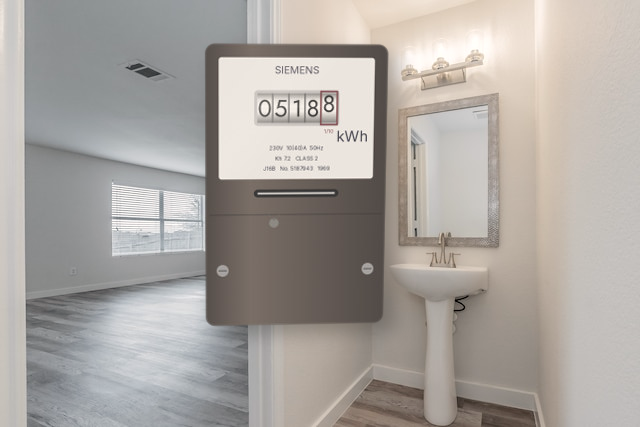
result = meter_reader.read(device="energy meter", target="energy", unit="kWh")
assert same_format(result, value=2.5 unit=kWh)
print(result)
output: value=518.8 unit=kWh
